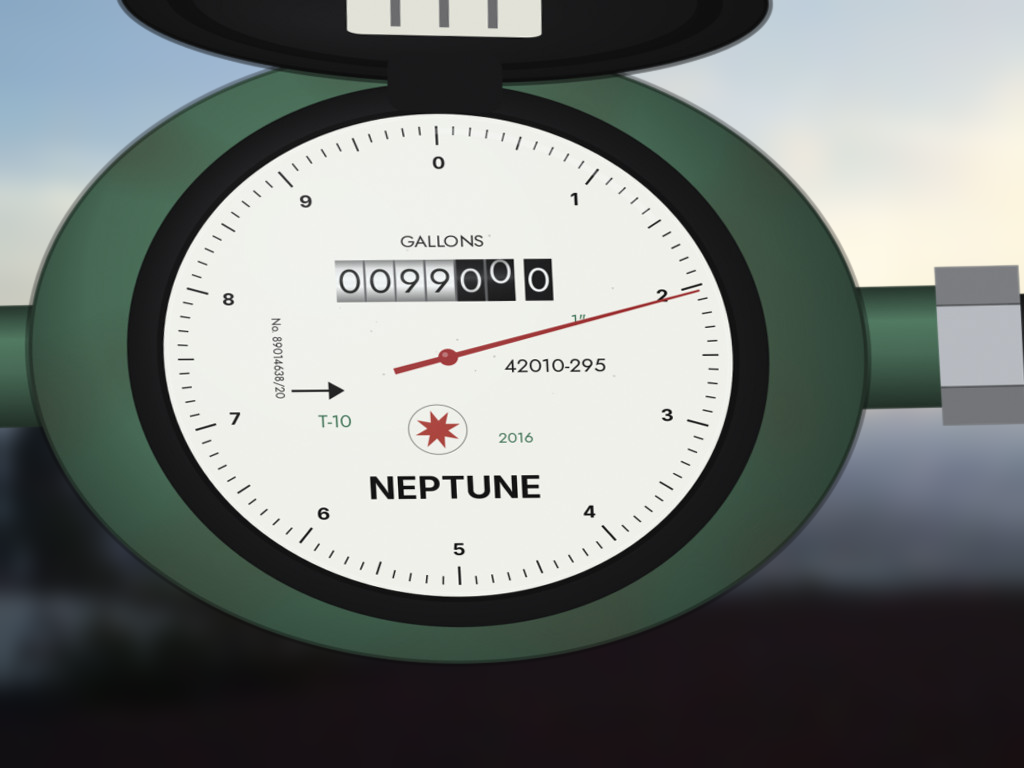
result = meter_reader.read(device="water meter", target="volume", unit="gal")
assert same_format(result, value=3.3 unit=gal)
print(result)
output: value=99002.0 unit=gal
